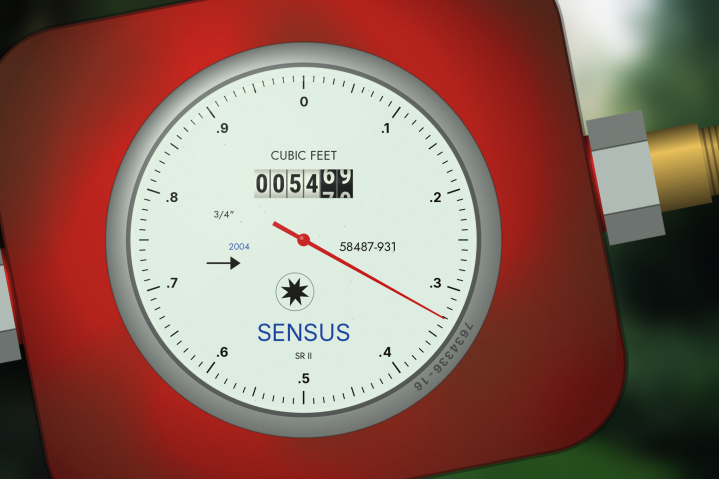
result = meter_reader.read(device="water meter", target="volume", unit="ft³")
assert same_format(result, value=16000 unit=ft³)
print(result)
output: value=5469.33 unit=ft³
